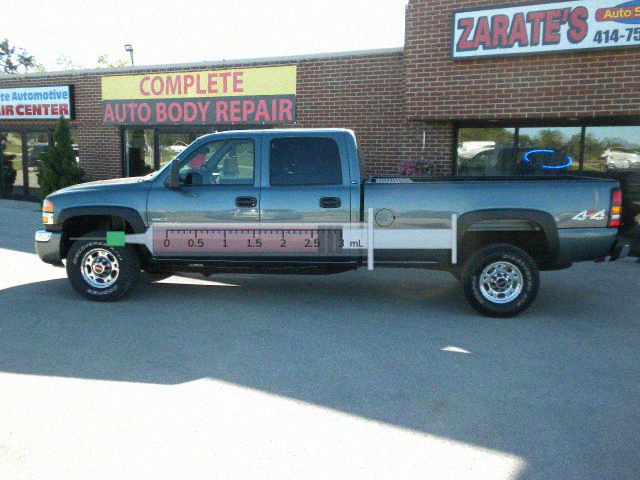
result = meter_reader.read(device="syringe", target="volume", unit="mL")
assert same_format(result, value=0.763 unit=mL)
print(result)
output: value=2.6 unit=mL
